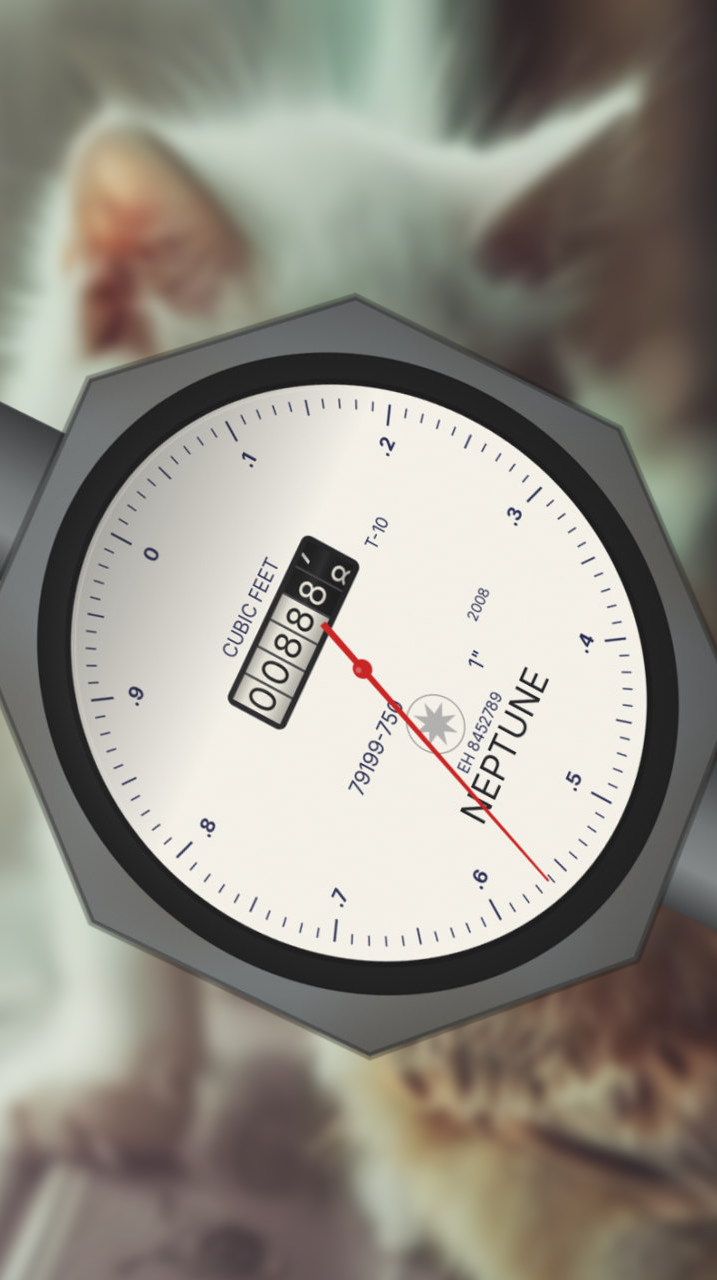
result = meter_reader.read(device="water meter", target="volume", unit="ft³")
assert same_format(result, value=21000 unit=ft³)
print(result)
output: value=8887.56 unit=ft³
